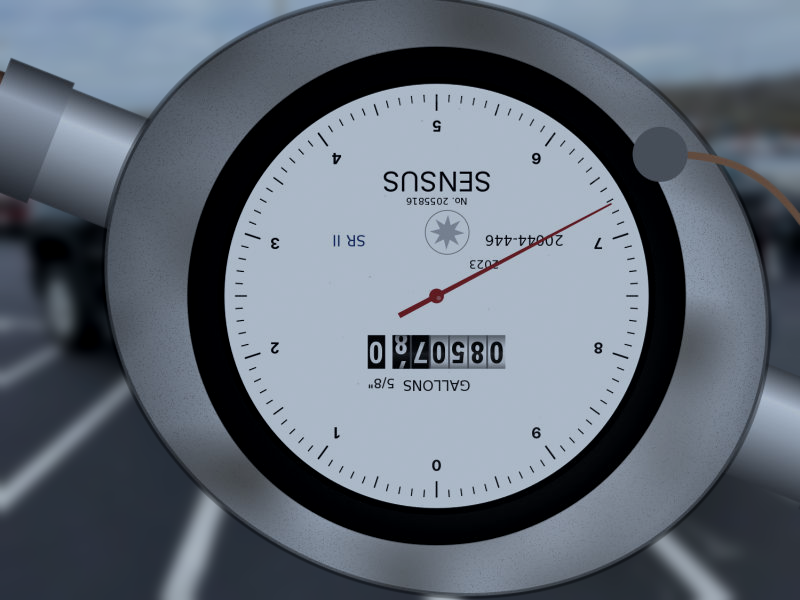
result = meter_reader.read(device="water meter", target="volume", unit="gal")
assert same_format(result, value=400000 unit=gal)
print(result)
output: value=850776.7 unit=gal
